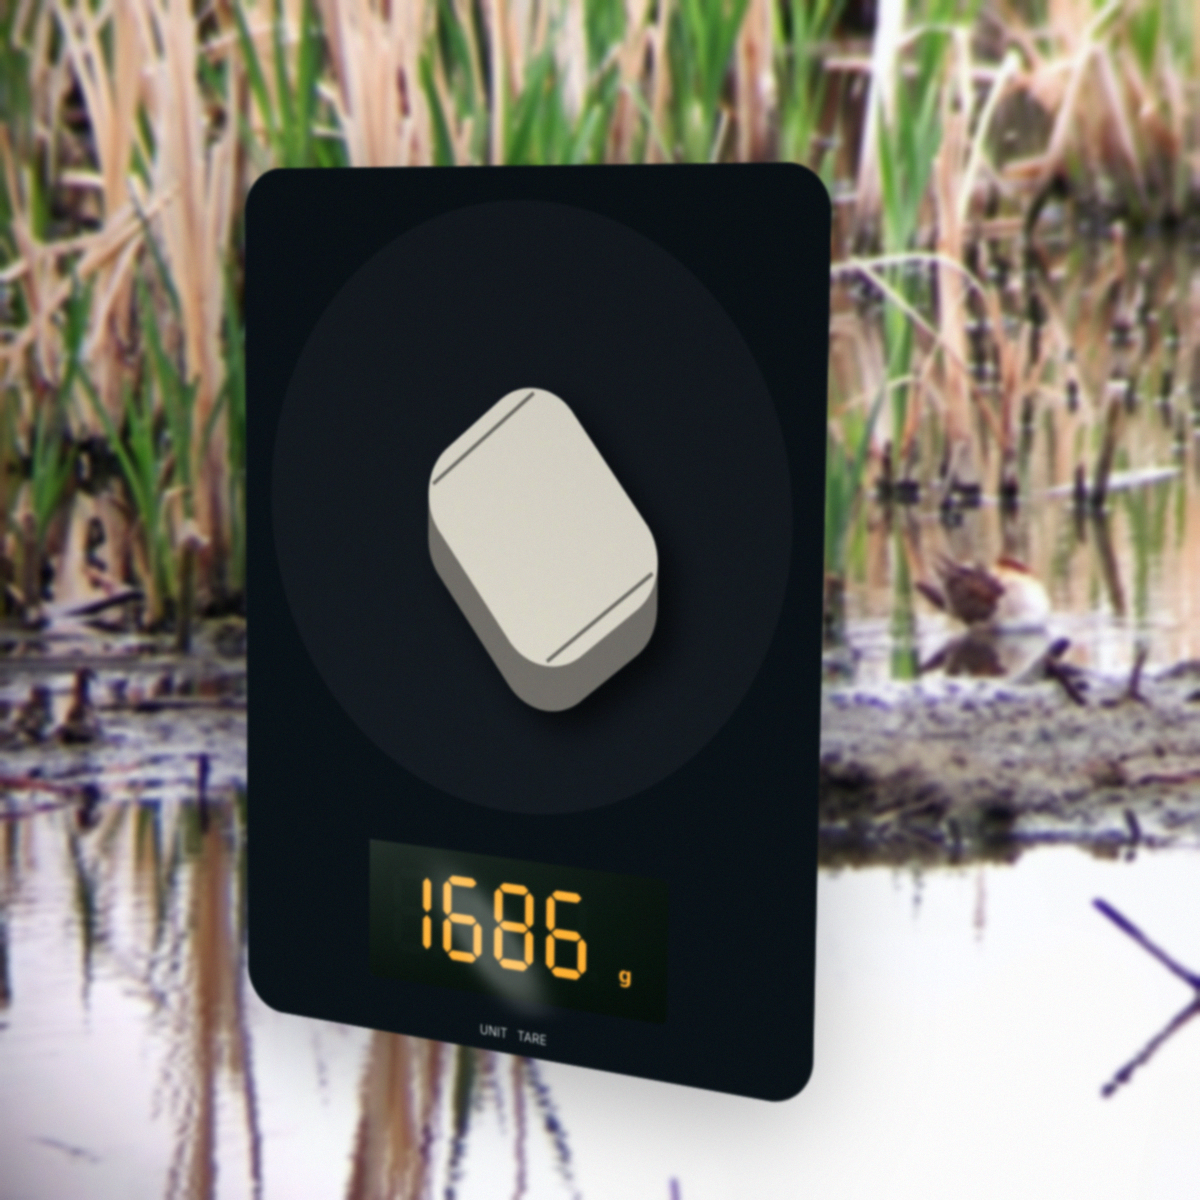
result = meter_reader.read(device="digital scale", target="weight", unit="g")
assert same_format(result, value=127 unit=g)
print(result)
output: value=1686 unit=g
